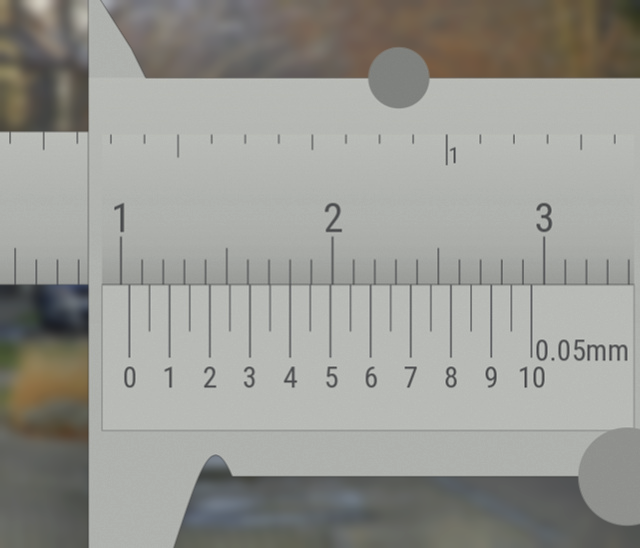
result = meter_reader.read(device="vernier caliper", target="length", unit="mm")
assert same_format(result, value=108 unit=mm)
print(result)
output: value=10.4 unit=mm
